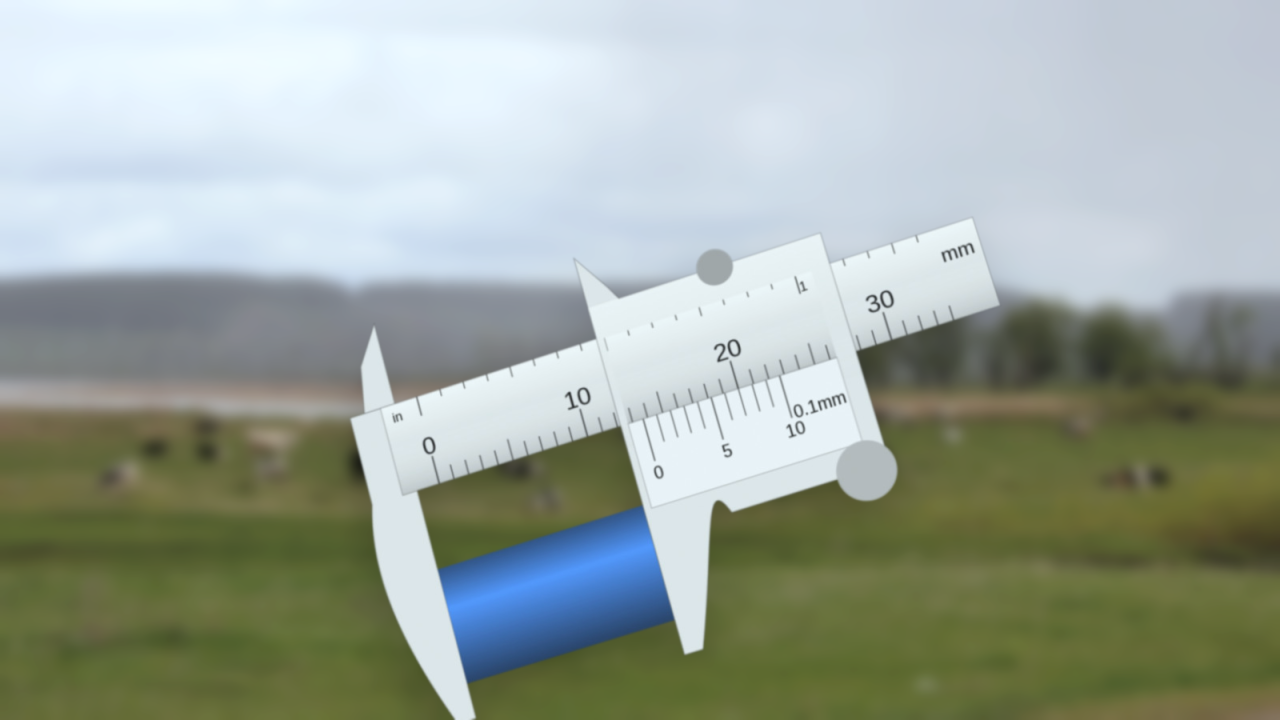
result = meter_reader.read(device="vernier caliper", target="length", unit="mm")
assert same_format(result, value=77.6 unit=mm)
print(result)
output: value=13.7 unit=mm
